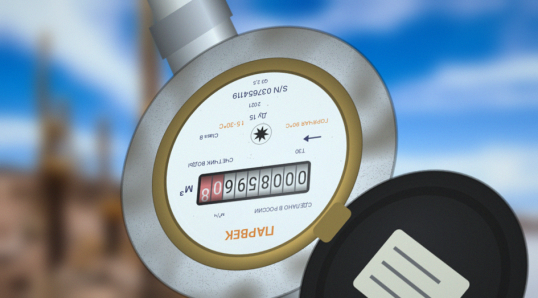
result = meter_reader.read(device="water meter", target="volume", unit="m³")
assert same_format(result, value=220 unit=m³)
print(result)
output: value=8596.08 unit=m³
